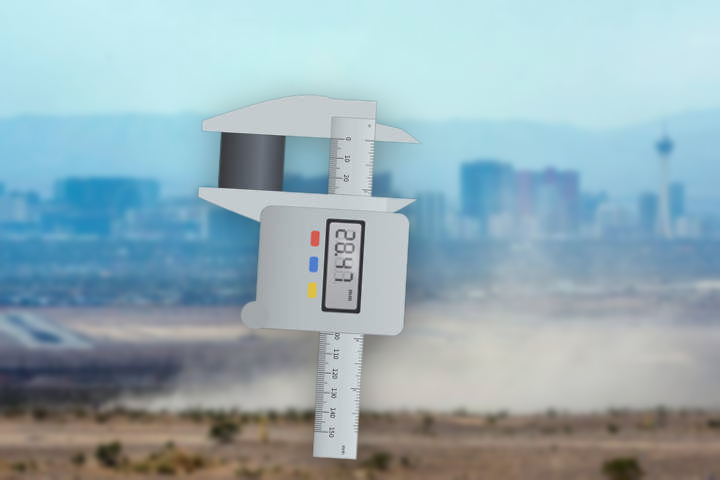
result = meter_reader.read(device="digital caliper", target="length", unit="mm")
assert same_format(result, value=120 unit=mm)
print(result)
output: value=28.47 unit=mm
